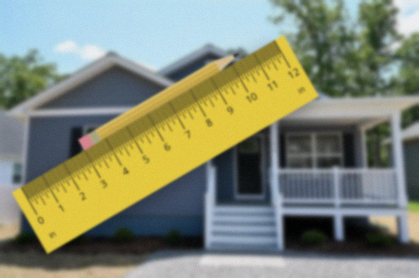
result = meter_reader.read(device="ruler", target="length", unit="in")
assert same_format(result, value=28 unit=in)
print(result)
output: value=7.5 unit=in
